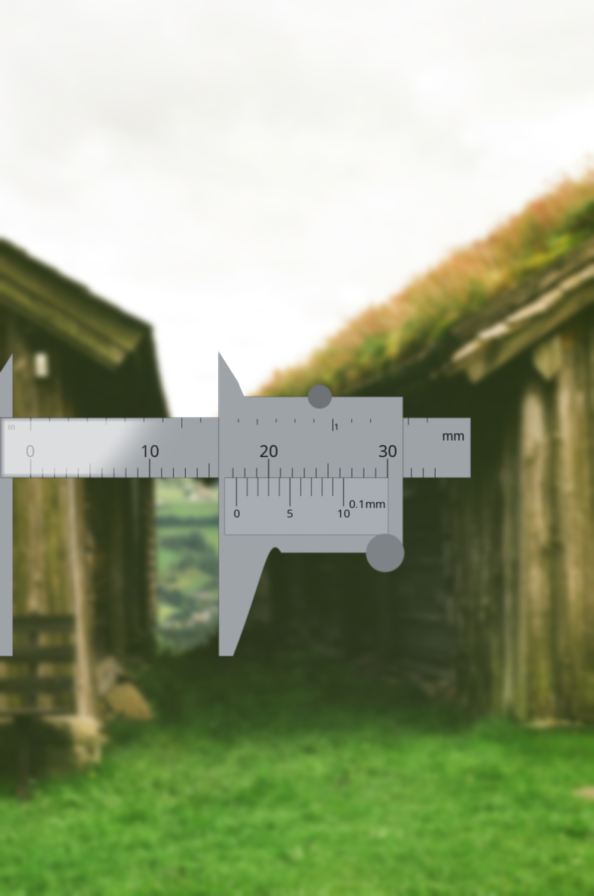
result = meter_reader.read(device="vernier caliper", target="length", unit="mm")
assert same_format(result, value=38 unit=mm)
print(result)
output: value=17.3 unit=mm
